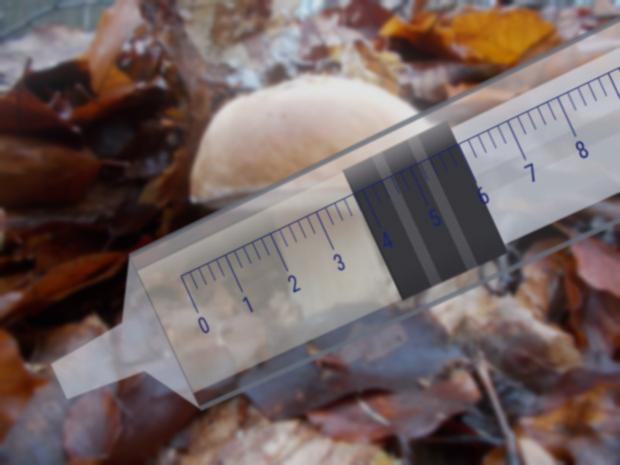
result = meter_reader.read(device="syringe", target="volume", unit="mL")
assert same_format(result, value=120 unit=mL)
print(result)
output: value=3.8 unit=mL
